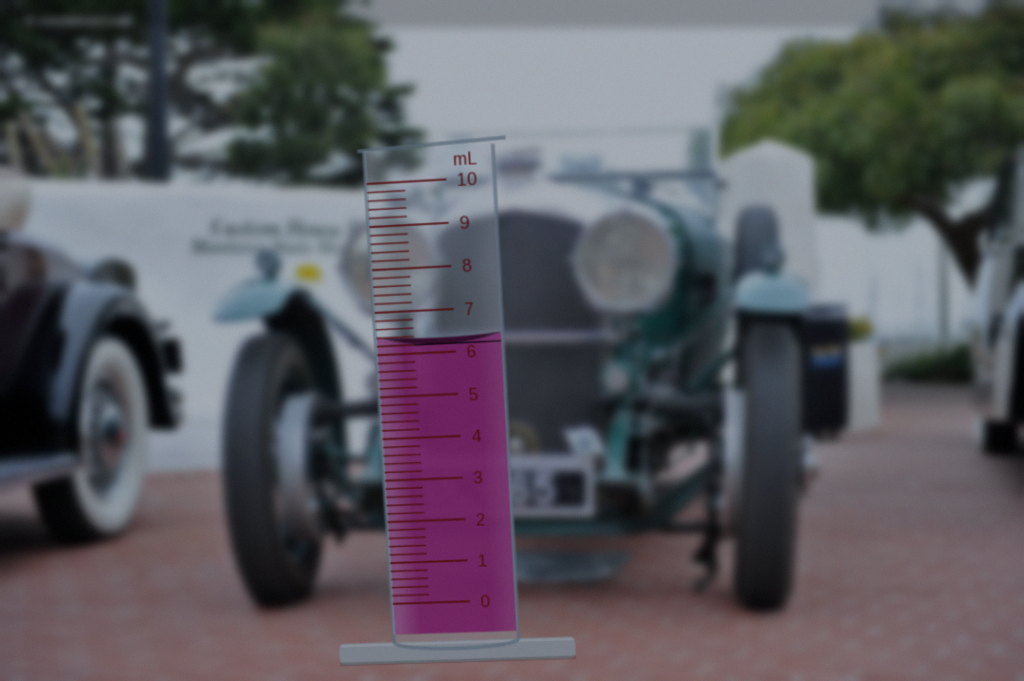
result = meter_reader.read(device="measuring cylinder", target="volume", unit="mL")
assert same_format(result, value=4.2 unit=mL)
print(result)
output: value=6.2 unit=mL
